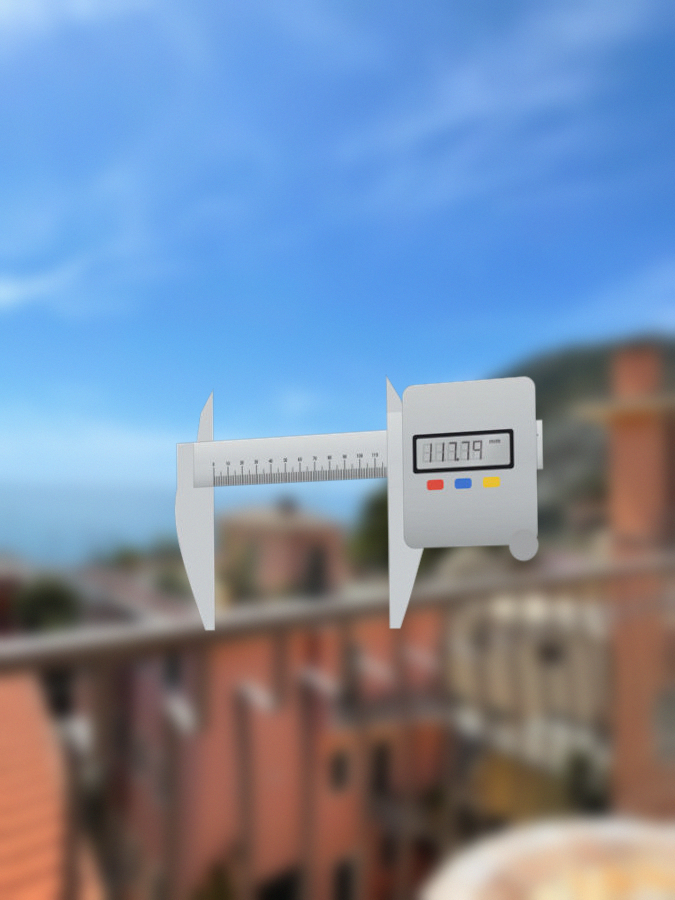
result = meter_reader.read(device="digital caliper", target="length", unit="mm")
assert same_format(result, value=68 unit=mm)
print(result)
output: value=117.79 unit=mm
